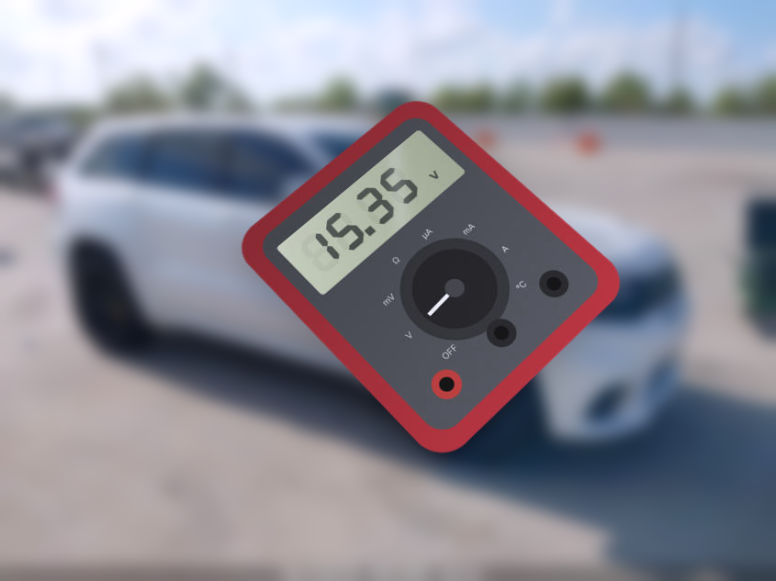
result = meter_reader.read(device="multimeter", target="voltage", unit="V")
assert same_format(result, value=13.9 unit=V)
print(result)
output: value=15.35 unit=V
